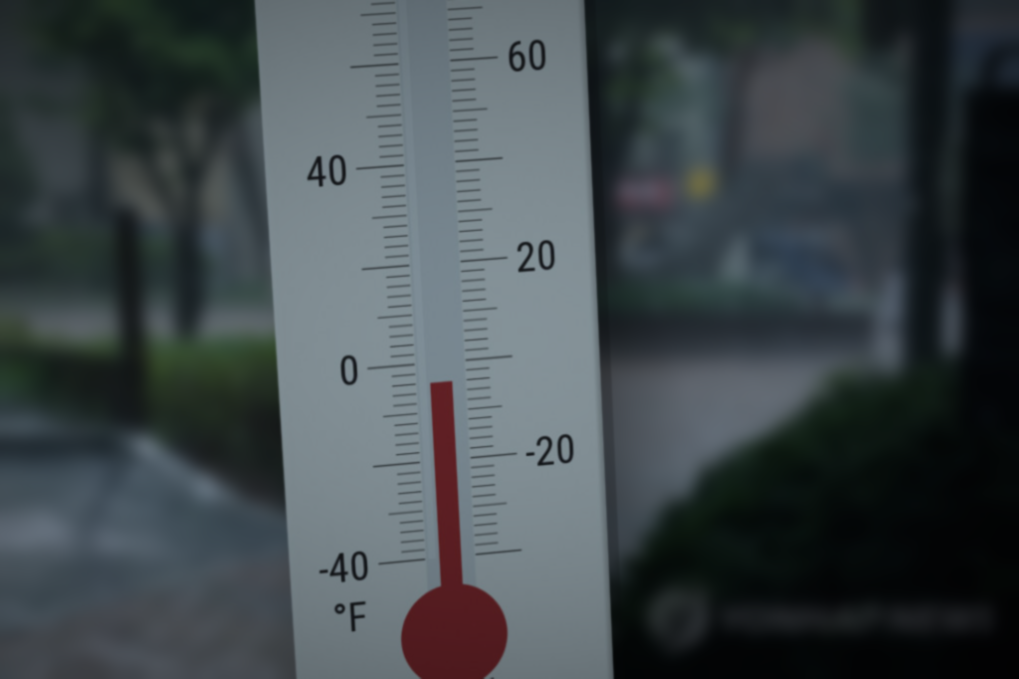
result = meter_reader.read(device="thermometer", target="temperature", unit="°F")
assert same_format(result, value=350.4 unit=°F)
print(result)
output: value=-4 unit=°F
